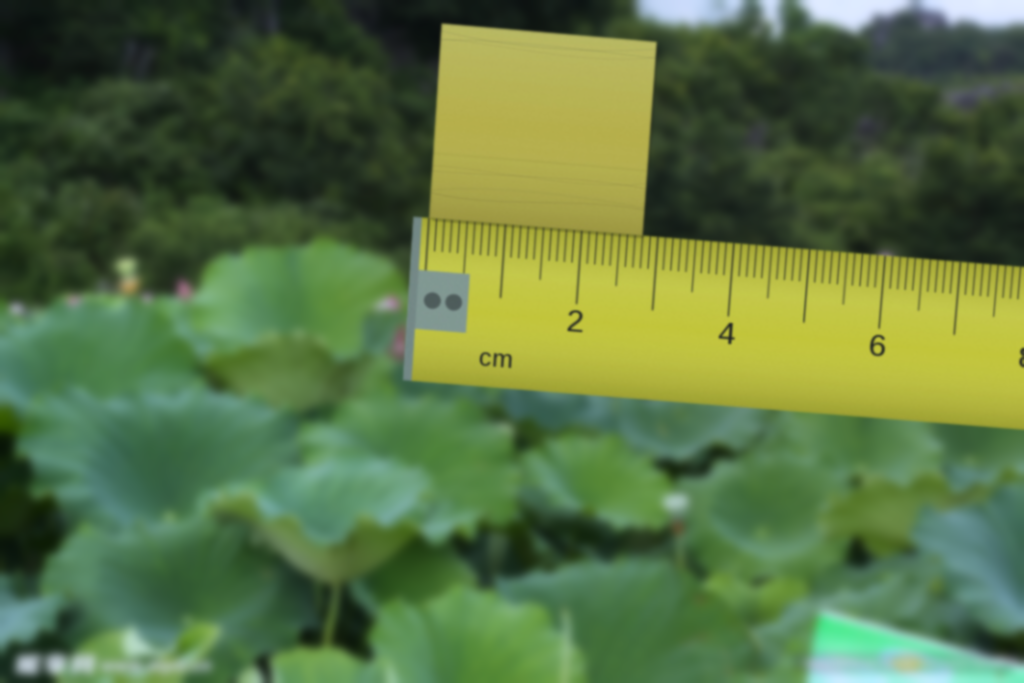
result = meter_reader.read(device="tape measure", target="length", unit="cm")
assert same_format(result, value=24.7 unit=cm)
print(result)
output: value=2.8 unit=cm
